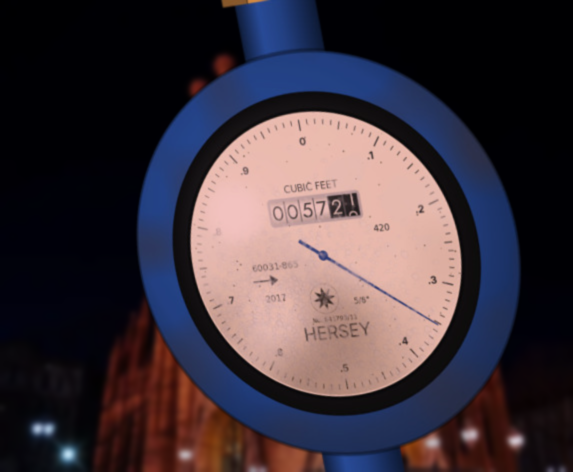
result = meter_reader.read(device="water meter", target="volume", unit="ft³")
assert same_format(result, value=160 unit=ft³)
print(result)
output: value=5721.35 unit=ft³
